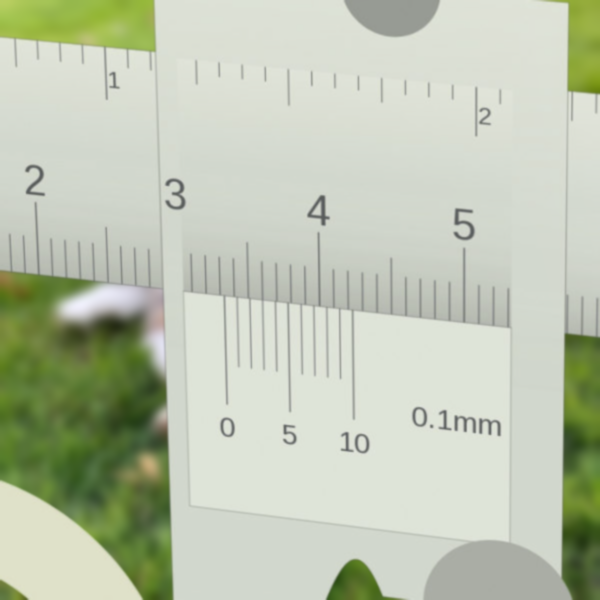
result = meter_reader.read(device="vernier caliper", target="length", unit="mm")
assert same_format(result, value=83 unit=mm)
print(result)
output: value=33.3 unit=mm
